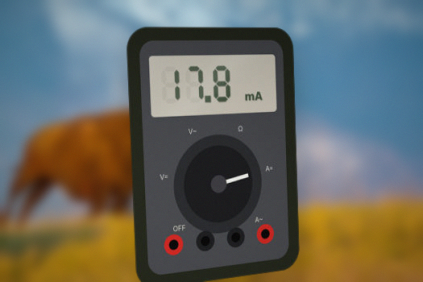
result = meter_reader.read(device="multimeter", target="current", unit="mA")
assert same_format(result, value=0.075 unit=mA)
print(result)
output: value=17.8 unit=mA
